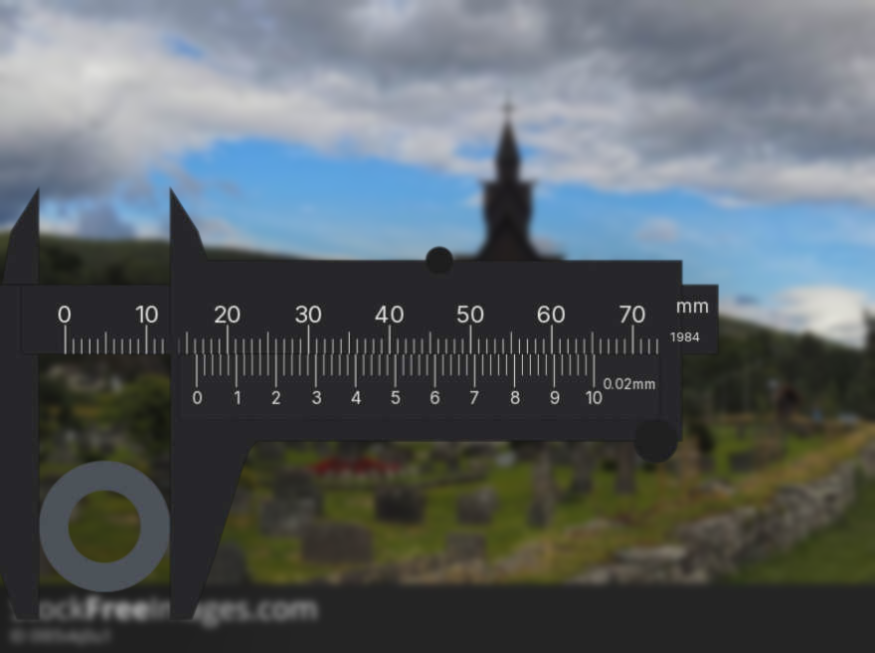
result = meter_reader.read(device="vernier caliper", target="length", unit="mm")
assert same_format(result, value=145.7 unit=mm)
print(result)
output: value=16.2 unit=mm
